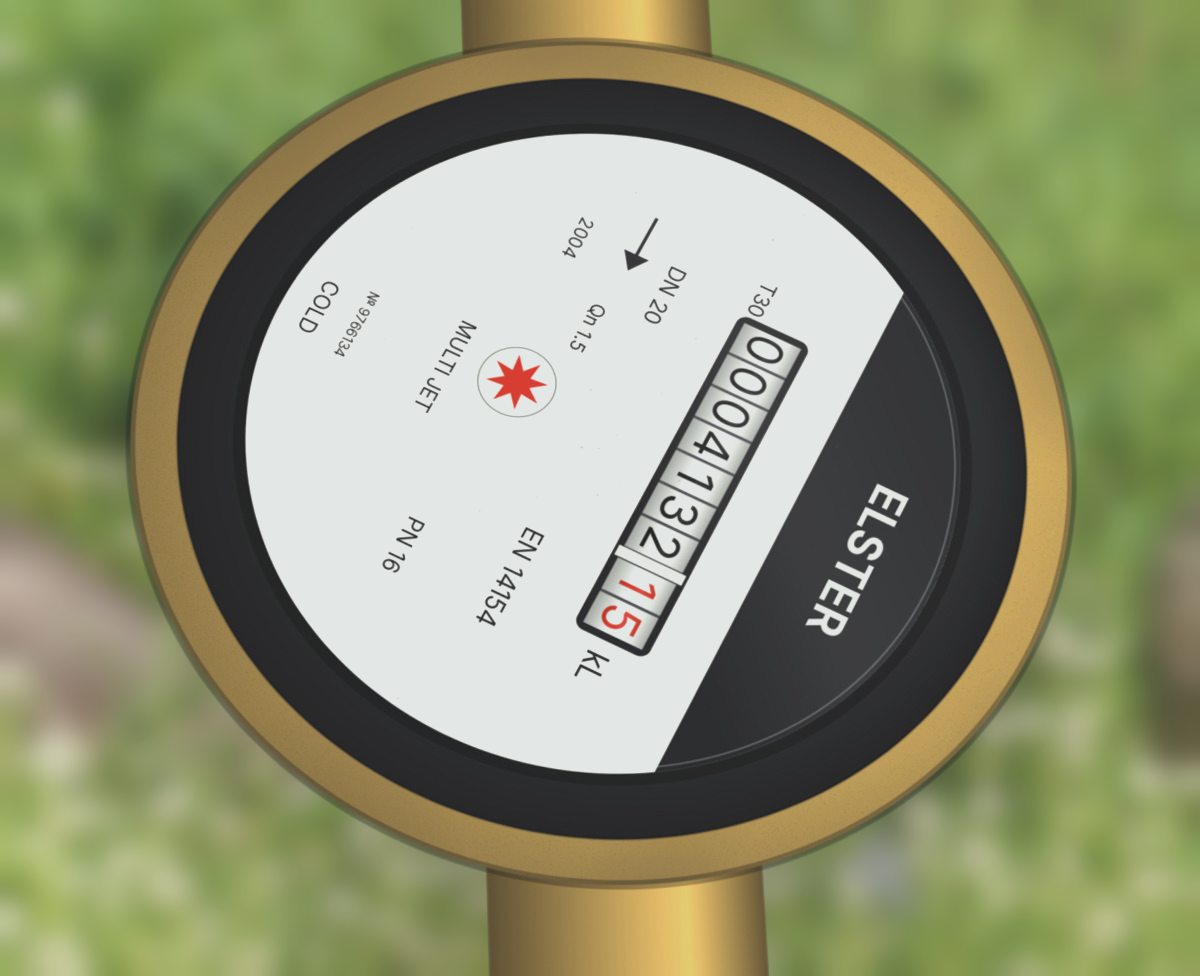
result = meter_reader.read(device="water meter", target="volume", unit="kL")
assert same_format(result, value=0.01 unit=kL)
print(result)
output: value=4132.15 unit=kL
